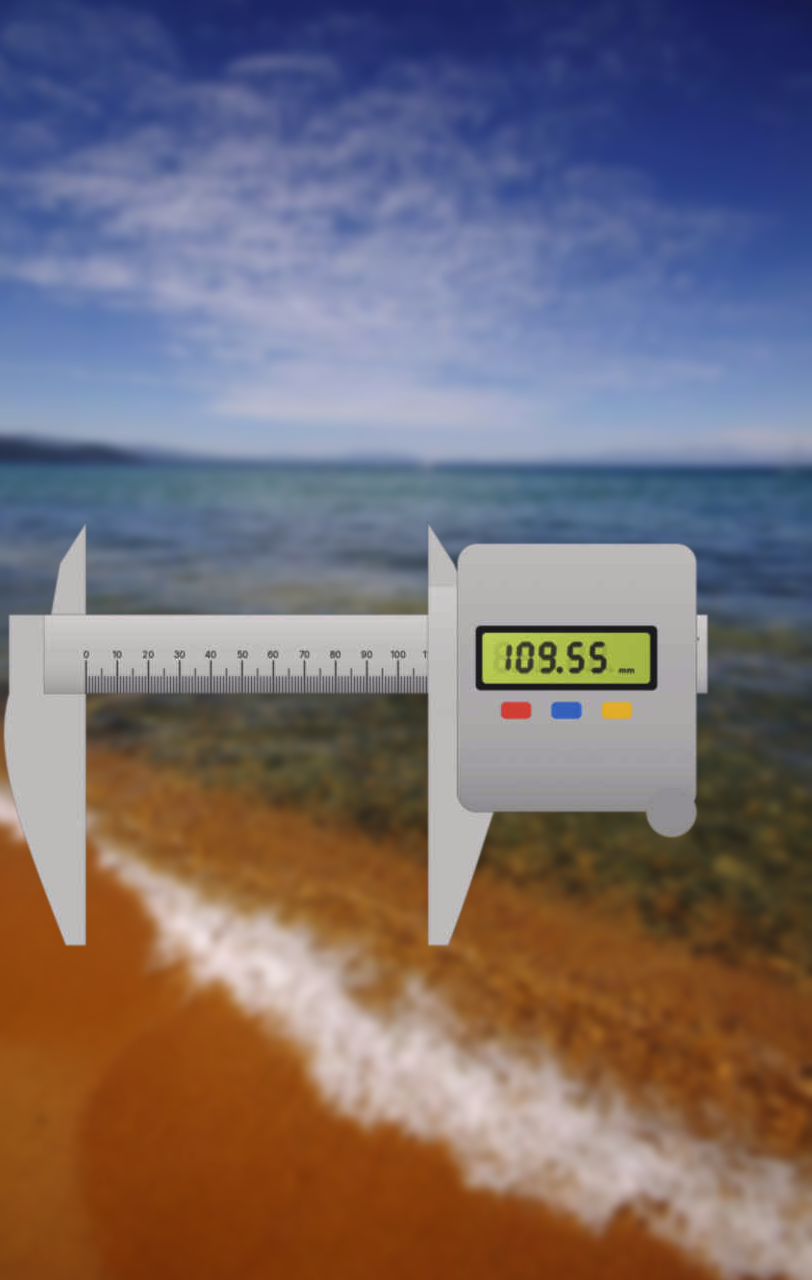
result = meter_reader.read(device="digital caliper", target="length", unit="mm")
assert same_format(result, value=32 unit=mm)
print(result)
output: value=109.55 unit=mm
